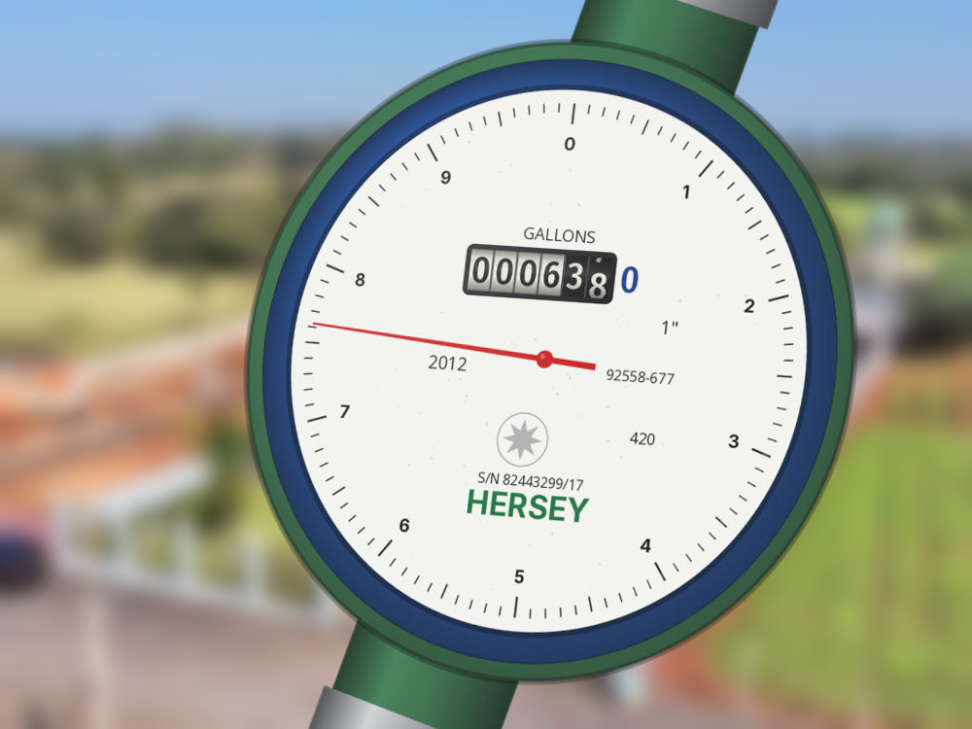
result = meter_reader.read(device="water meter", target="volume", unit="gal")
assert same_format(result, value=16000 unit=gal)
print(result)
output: value=6377.6 unit=gal
